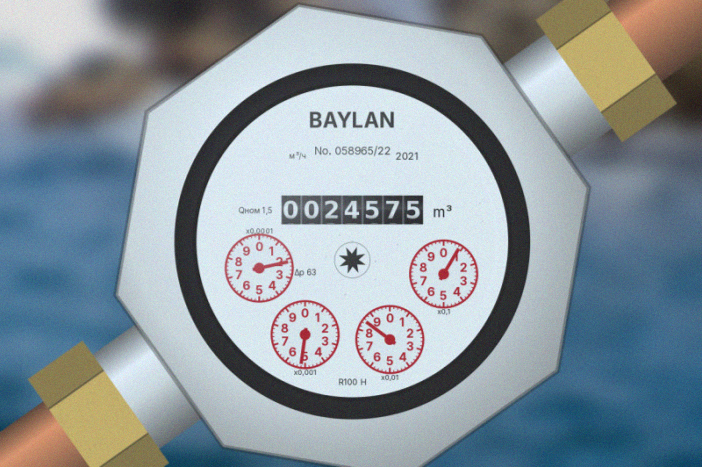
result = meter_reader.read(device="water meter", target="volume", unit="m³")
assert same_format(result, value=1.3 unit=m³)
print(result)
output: value=24575.0852 unit=m³
